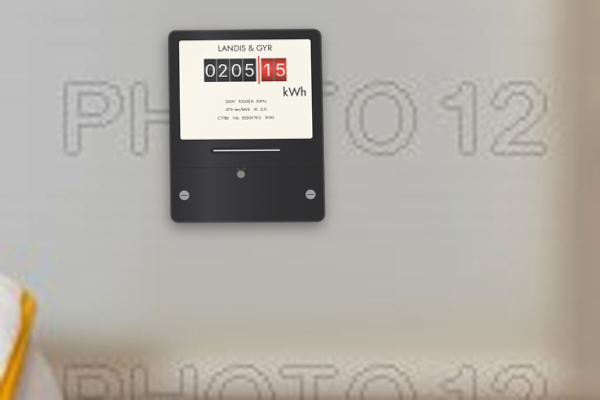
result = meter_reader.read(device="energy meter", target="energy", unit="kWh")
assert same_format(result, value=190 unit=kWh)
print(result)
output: value=205.15 unit=kWh
